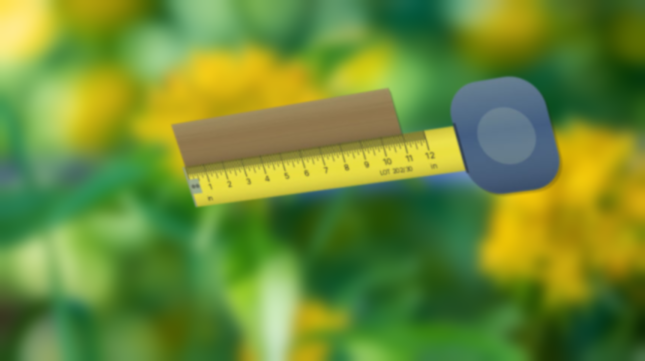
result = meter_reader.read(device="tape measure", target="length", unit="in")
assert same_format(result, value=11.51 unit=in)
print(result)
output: value=11 unit=in
